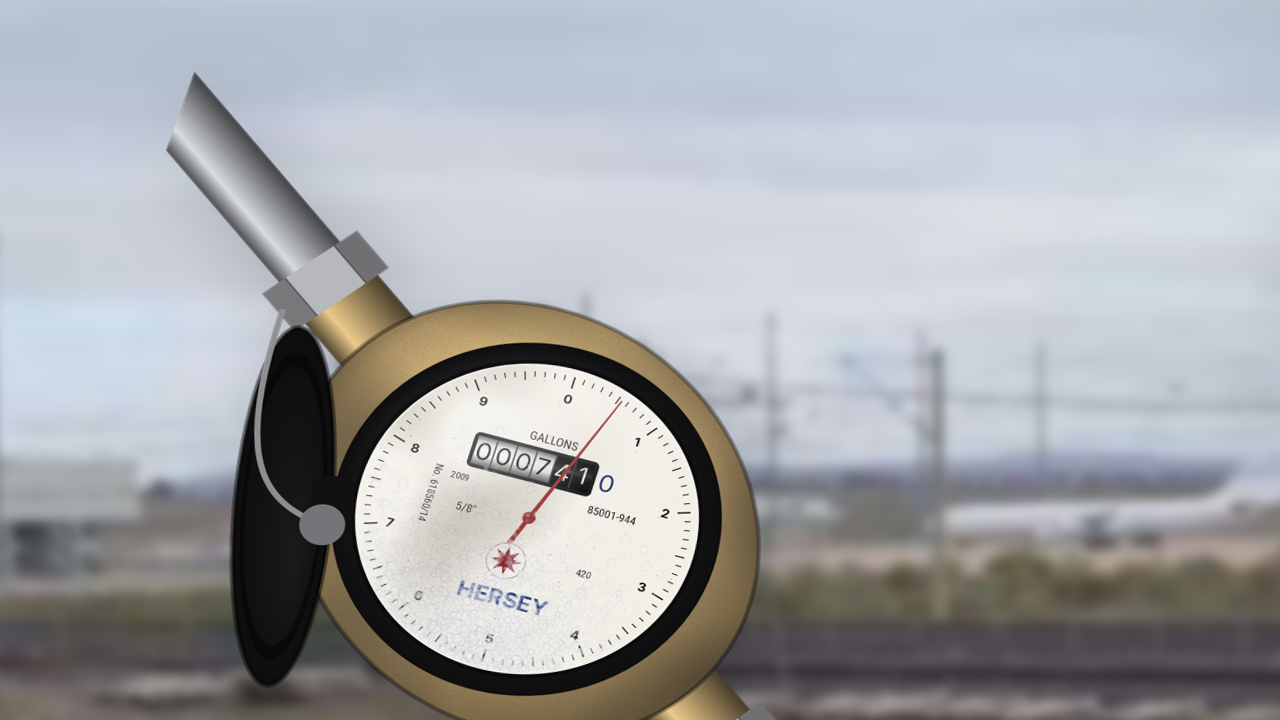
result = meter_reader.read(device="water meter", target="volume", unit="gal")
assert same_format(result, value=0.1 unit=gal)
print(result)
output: value=7410.5 unit=gal
